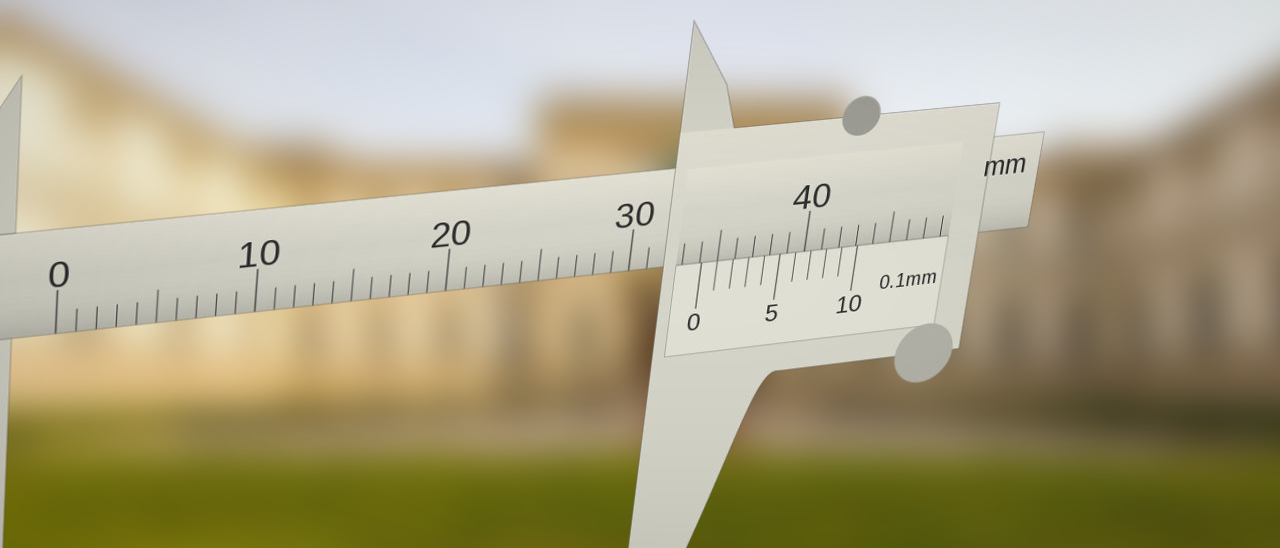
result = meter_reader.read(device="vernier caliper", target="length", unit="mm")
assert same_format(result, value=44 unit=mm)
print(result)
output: value=34.1 unit=mm
